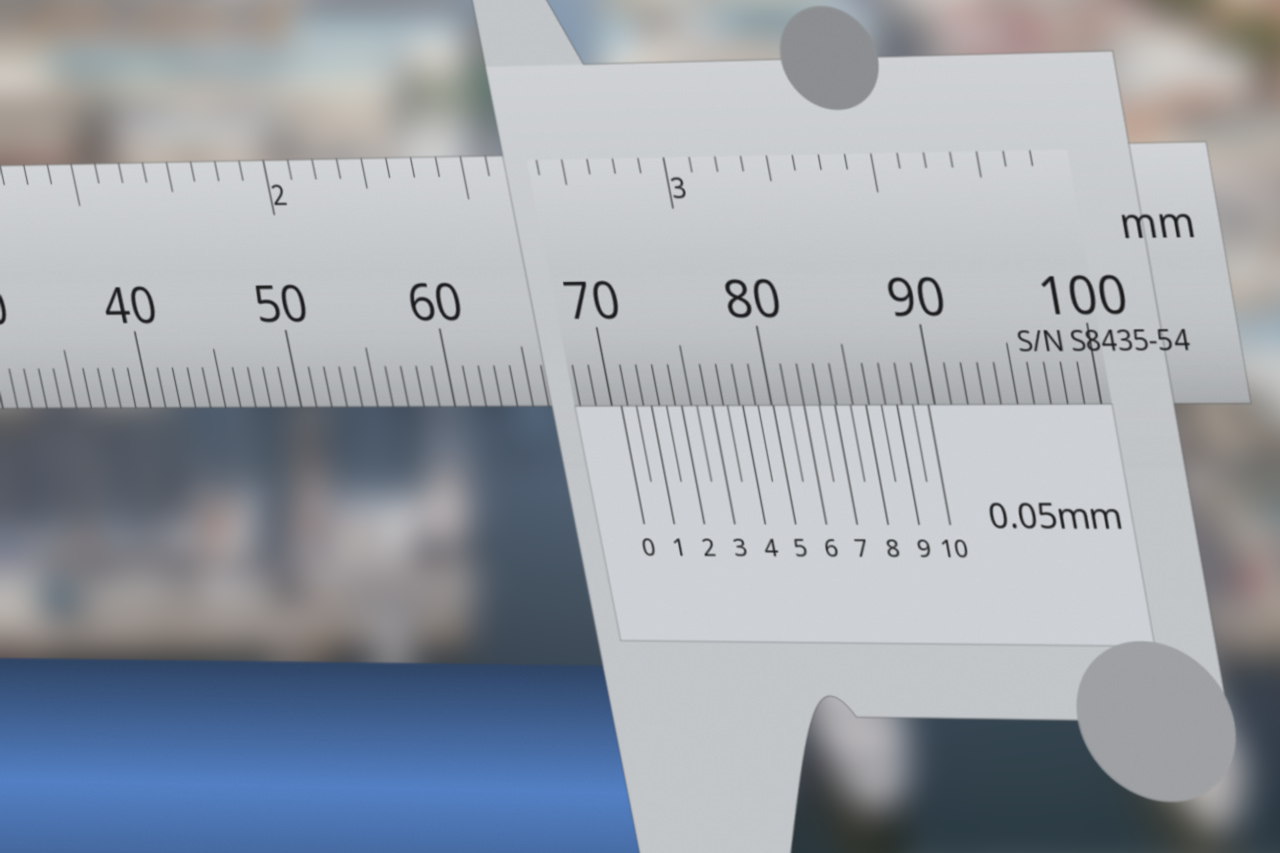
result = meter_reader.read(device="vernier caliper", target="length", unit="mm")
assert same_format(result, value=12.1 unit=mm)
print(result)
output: value=70.6 unit=mm
